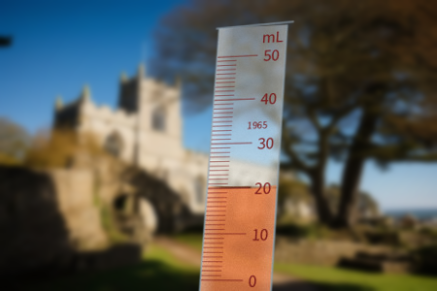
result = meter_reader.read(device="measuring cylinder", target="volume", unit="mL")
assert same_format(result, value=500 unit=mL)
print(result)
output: value=20 unit=mL
